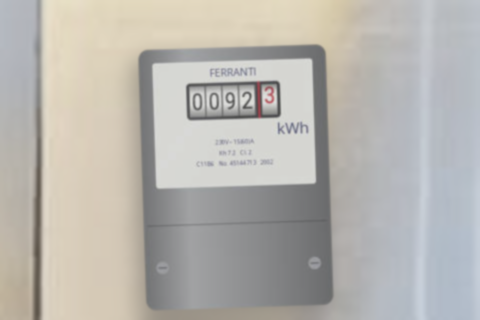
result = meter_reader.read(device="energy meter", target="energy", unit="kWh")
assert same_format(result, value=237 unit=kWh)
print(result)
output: value=92.3 unit=kWh
